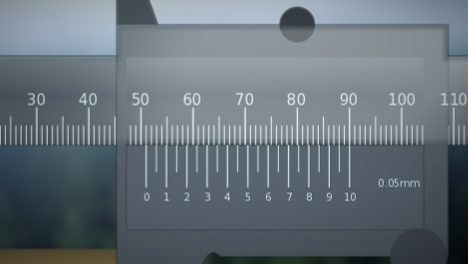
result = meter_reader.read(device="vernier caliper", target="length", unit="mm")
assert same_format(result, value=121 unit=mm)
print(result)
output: value=51.0 unit=mm
